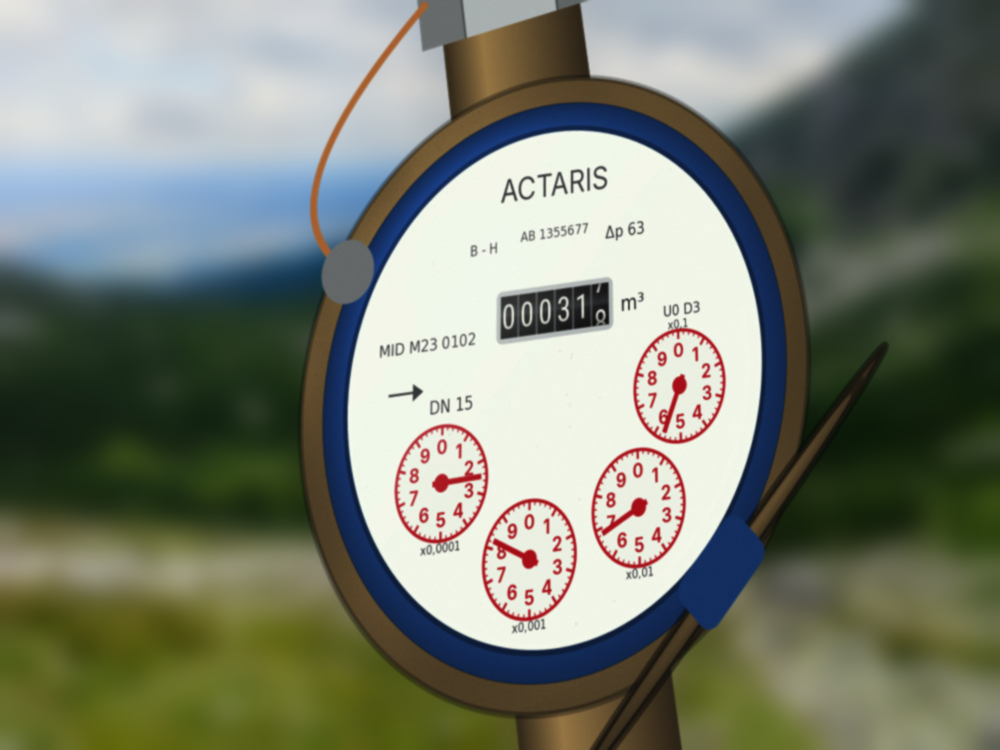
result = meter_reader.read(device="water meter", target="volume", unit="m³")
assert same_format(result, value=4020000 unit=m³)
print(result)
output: value=317.5682 unit=m³
